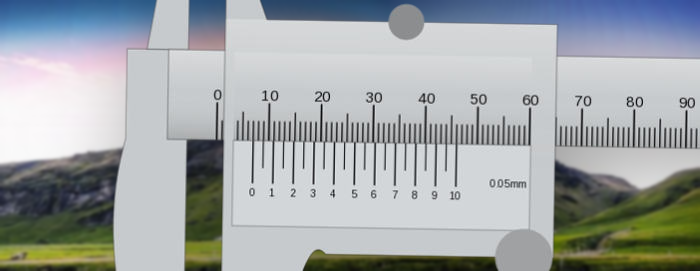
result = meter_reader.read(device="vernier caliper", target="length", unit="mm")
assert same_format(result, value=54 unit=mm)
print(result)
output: value=7.0 unit=mm
